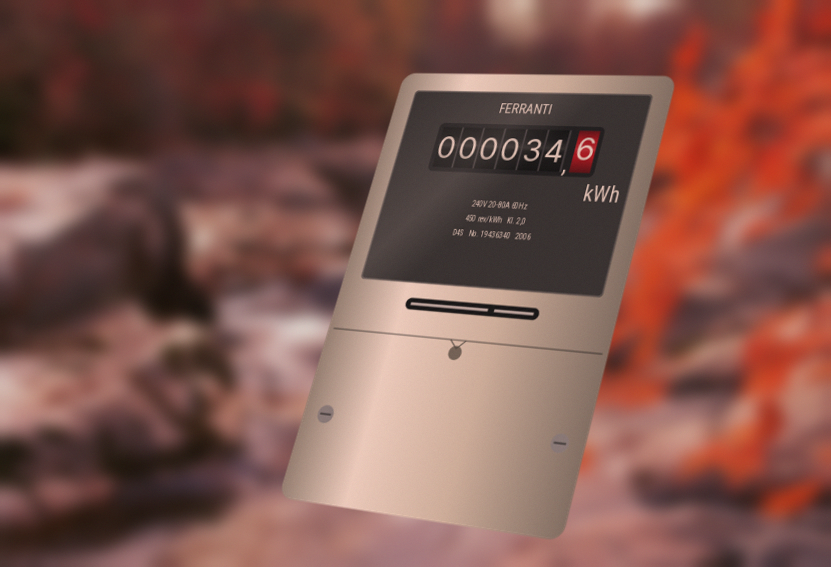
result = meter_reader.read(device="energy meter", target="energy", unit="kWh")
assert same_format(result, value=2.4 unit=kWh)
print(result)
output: value=34.6 unit=kWh
